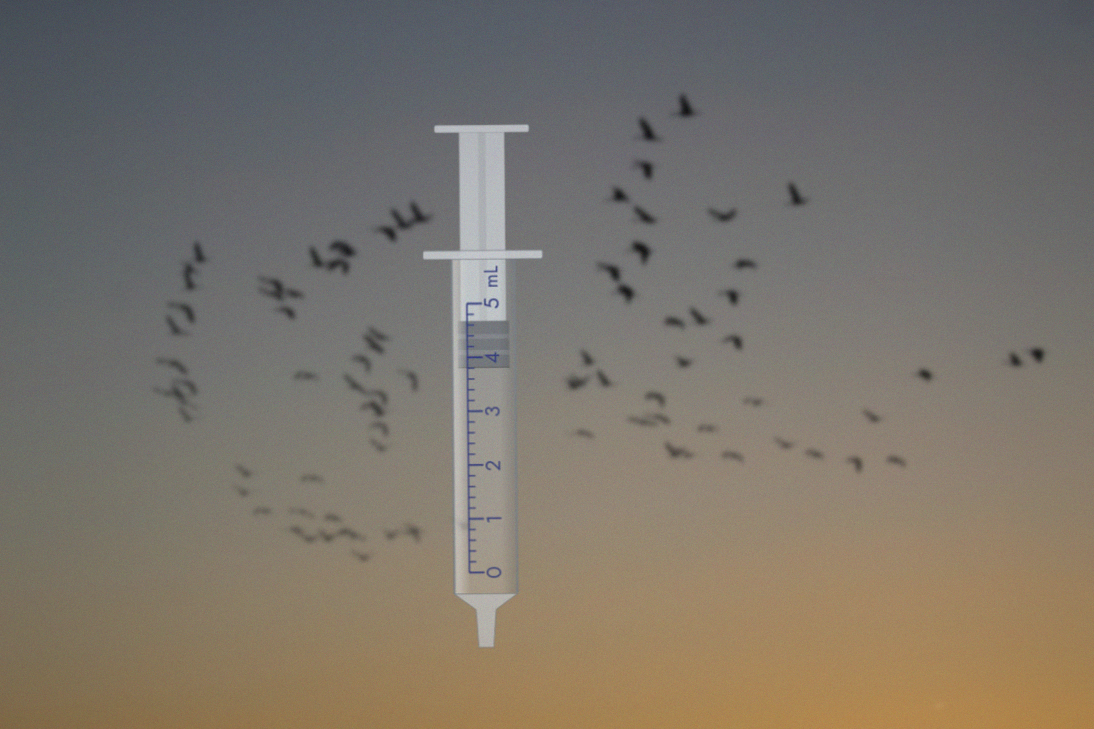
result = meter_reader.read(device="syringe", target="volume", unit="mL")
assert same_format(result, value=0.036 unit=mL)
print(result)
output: value=3.8 unit=mL
